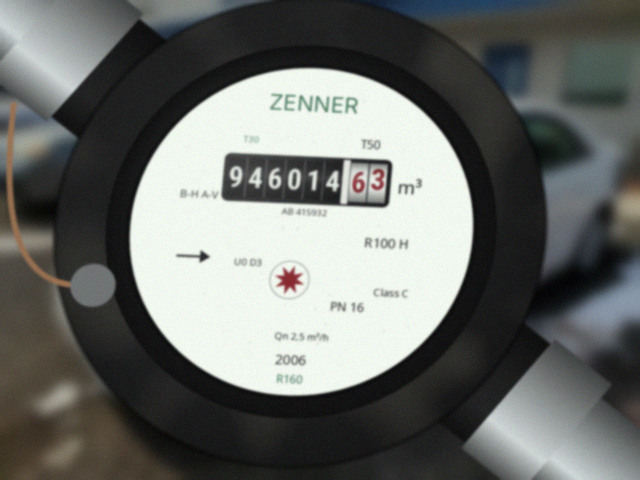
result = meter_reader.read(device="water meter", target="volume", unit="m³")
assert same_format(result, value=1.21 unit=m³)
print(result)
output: value=946014.63 unit=m³
